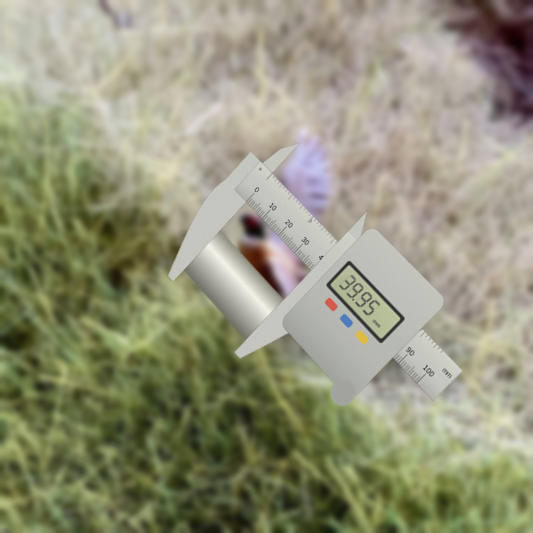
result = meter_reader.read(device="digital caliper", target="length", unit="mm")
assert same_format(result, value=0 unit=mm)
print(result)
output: value=39.95 unit=mm
